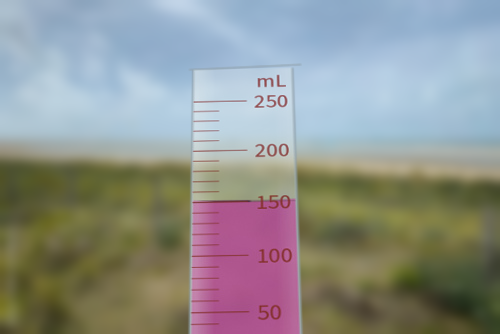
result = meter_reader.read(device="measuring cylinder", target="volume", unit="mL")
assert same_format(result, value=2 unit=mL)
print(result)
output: value=150 unit=mL
